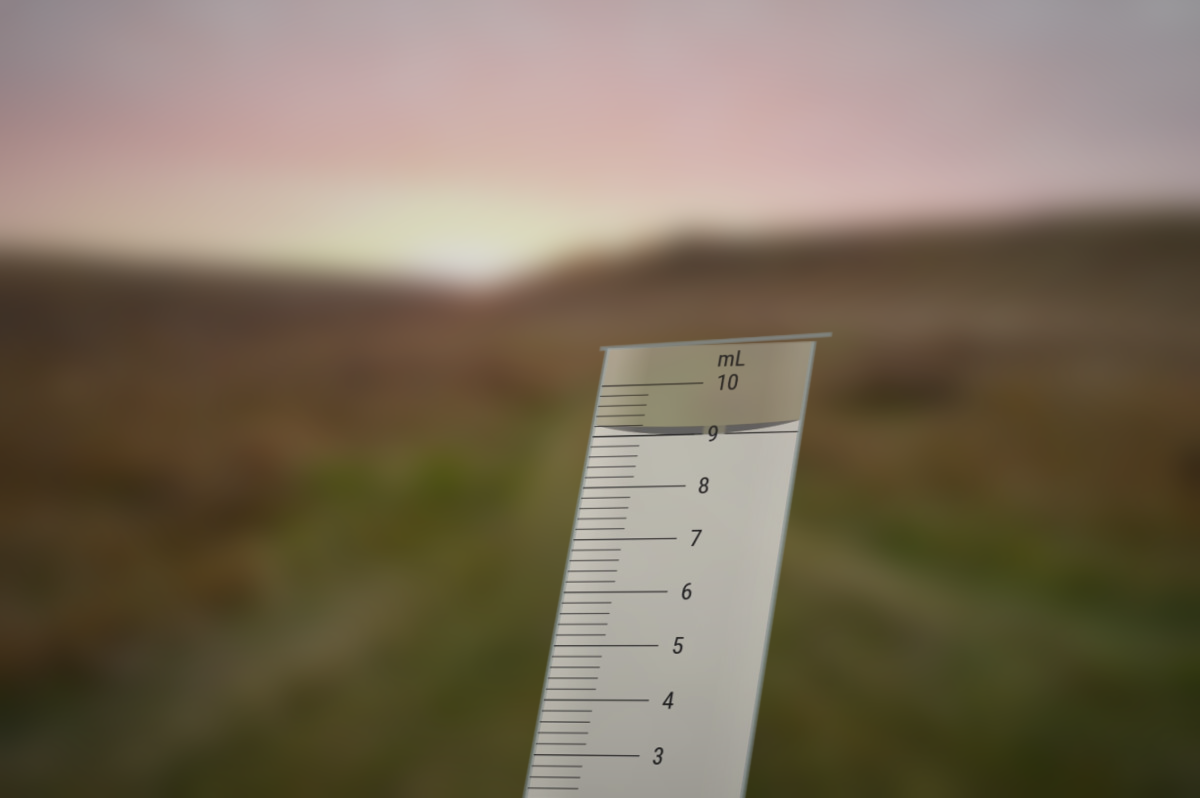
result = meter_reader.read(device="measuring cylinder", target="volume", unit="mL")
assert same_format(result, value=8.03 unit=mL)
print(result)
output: value=9 unit=mL
